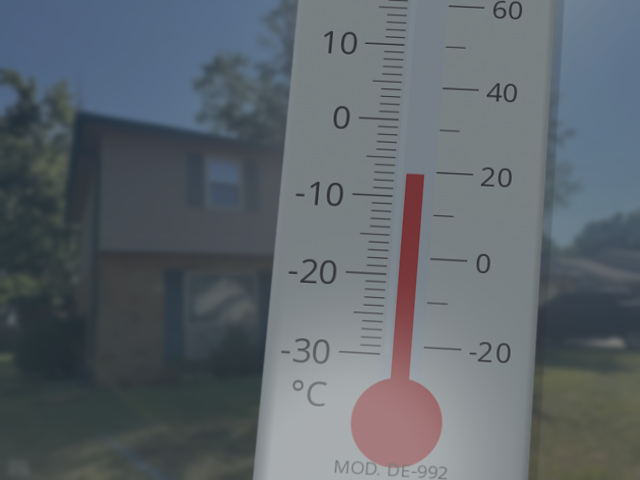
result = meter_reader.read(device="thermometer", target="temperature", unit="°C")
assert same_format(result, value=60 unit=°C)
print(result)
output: value=-7 unit=°C
